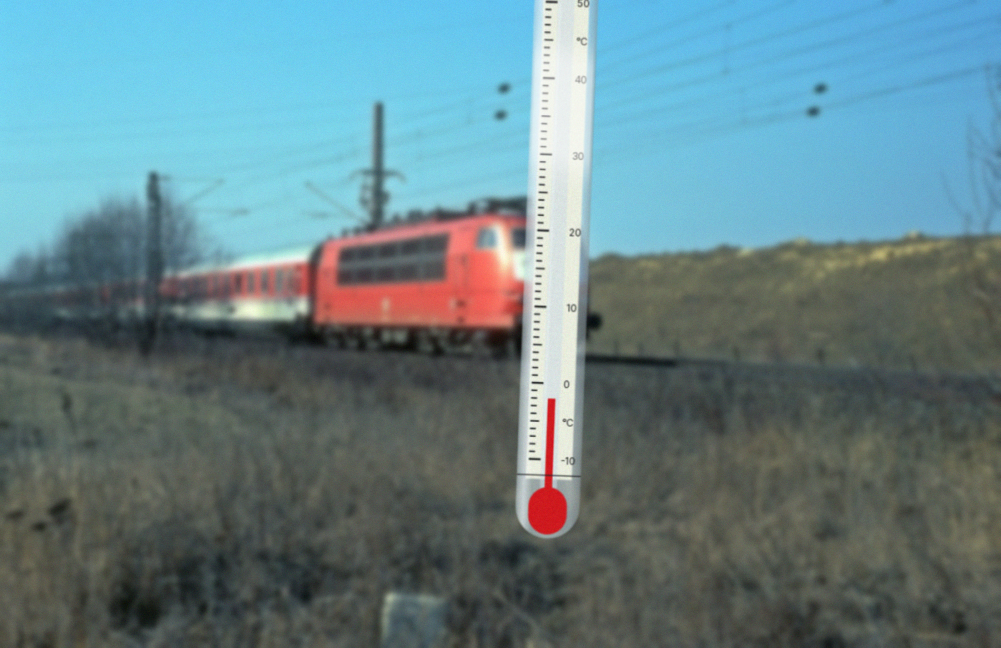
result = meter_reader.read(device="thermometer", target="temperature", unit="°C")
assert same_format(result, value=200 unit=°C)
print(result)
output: value=-2 unit=°C
